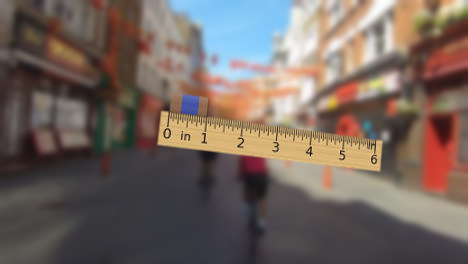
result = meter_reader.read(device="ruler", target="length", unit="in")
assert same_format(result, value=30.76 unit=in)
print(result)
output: value=1 unit=in
